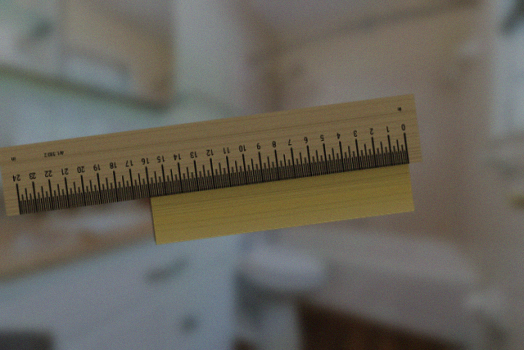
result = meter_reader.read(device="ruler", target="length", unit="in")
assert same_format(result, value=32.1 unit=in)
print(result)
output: value=16 unit=in
